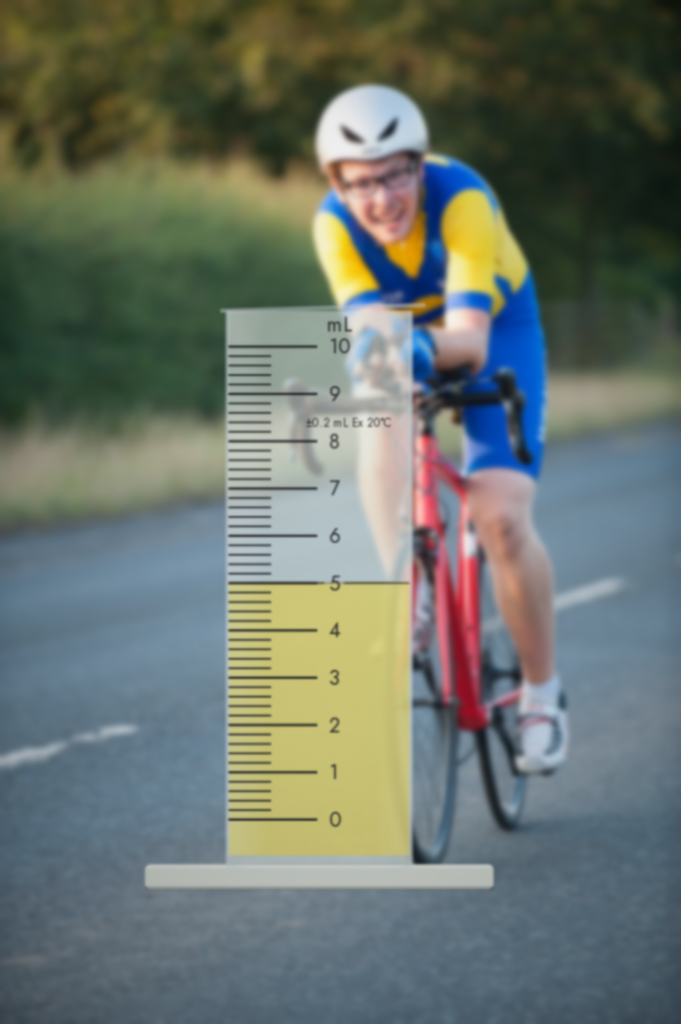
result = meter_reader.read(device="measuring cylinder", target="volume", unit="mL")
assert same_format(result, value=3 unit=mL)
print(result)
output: value=5 unit=mL
